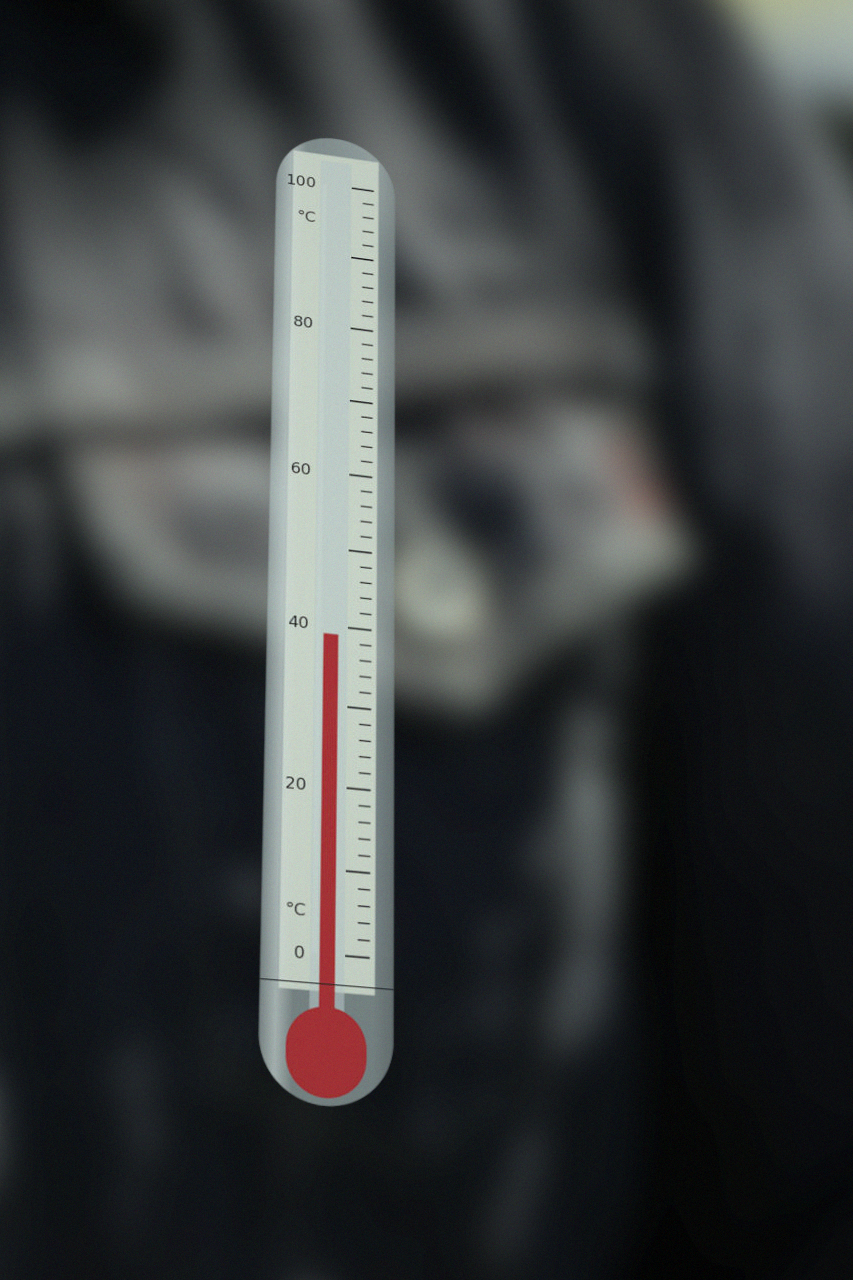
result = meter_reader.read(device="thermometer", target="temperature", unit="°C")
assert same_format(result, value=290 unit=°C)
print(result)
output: value=39 unit=°C
